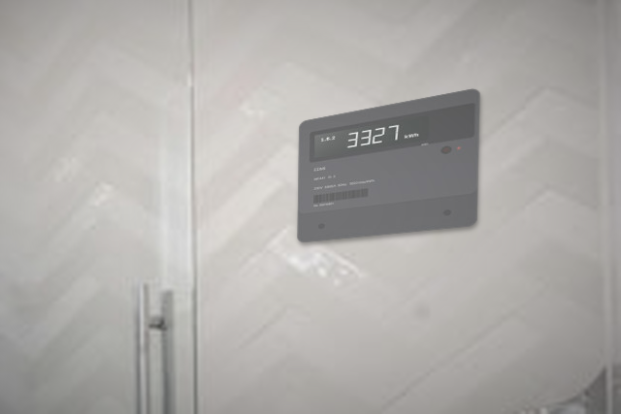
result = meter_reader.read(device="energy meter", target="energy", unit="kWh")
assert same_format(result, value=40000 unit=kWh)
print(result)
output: value=3327 unit=kWh
